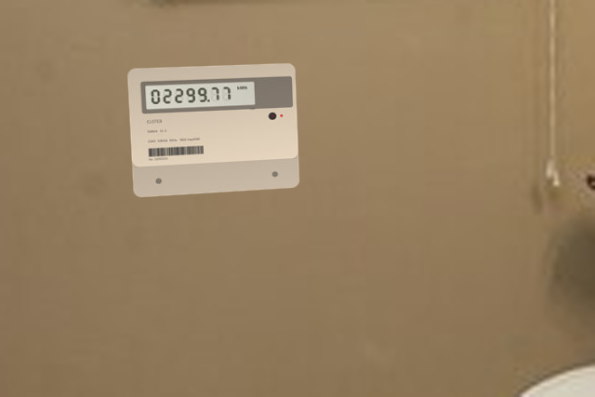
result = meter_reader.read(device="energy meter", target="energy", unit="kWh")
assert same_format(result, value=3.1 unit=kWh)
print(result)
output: value=2299.77 unit=kWh
